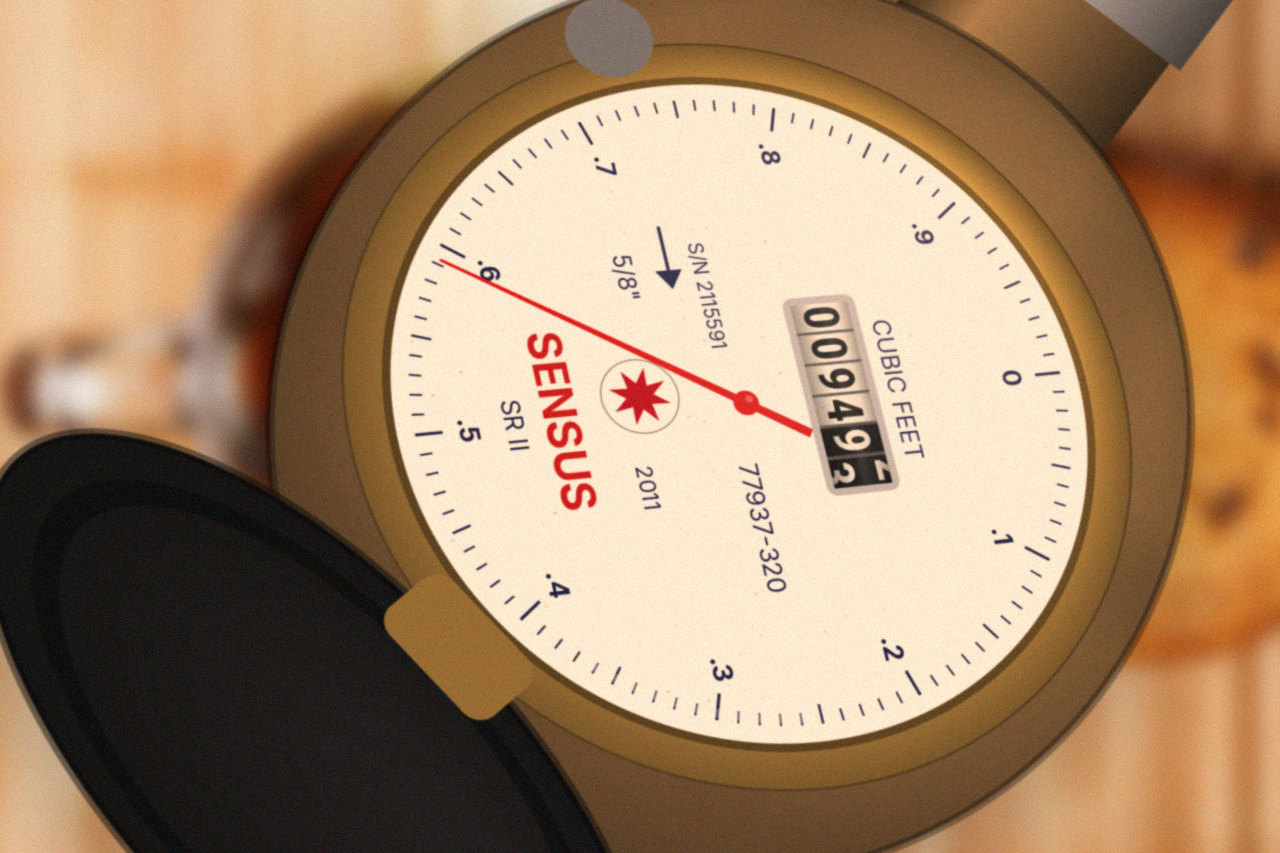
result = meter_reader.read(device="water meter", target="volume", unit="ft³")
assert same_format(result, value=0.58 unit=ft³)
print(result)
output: value=9492.59 unit=ft³
